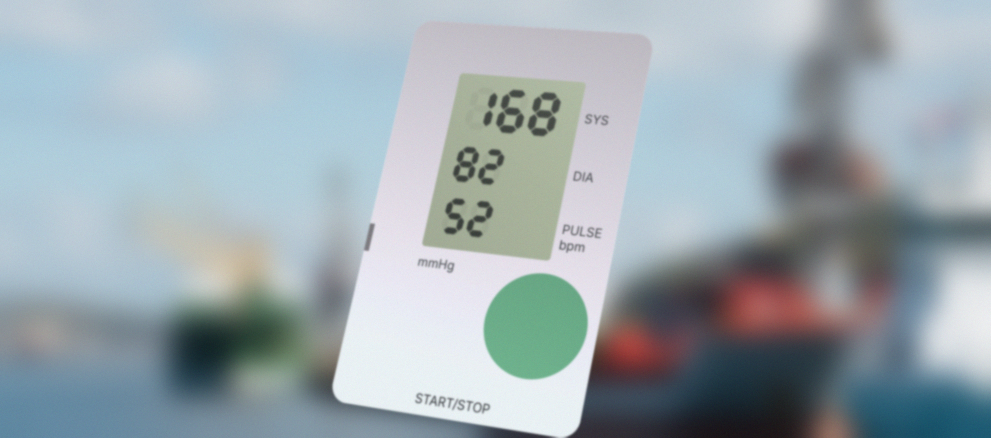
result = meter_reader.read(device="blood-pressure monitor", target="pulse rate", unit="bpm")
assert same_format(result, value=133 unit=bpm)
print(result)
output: value=52 unit=bpm
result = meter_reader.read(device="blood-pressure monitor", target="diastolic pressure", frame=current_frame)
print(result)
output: value=82 unit=mmHg
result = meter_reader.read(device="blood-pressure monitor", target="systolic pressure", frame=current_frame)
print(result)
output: value=168 unit=mmHg
